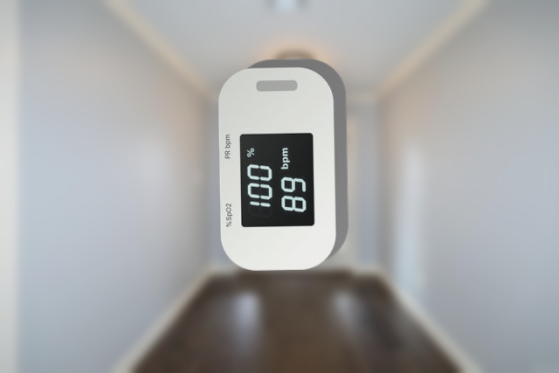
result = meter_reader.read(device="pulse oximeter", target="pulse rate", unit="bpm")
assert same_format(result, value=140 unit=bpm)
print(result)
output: value=89 unit=bpm
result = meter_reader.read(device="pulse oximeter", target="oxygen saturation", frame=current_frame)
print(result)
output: value=100 unit=%
